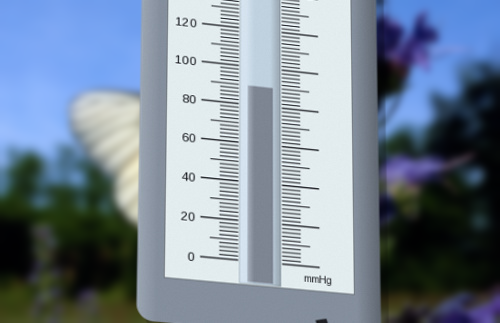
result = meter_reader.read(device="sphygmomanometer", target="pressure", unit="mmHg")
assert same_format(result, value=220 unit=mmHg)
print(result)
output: value=90 unit=mmHg
